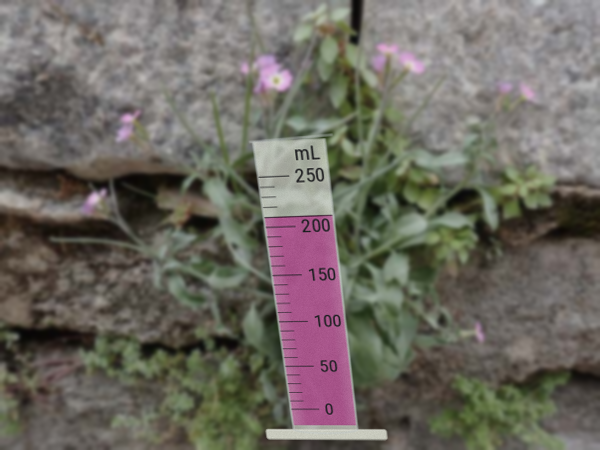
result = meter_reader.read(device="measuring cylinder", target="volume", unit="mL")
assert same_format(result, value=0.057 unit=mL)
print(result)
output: value=210 unit=mL
